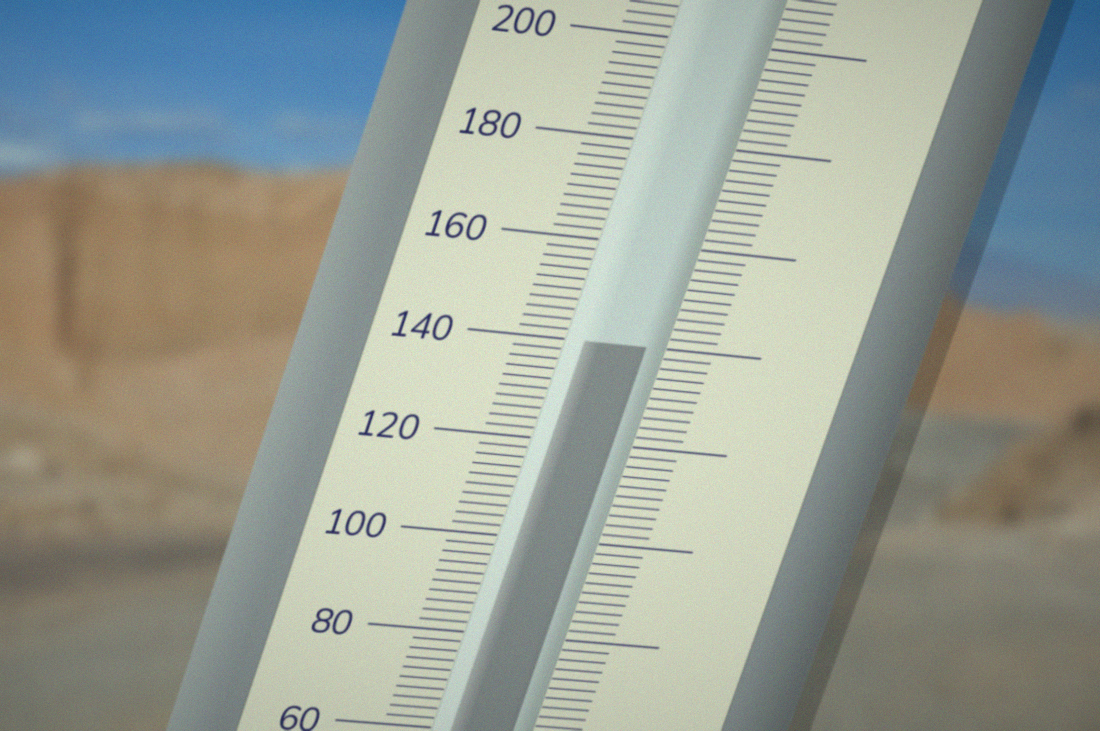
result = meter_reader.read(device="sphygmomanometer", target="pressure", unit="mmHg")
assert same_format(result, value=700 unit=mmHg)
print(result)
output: value=140 unit=mmHg
